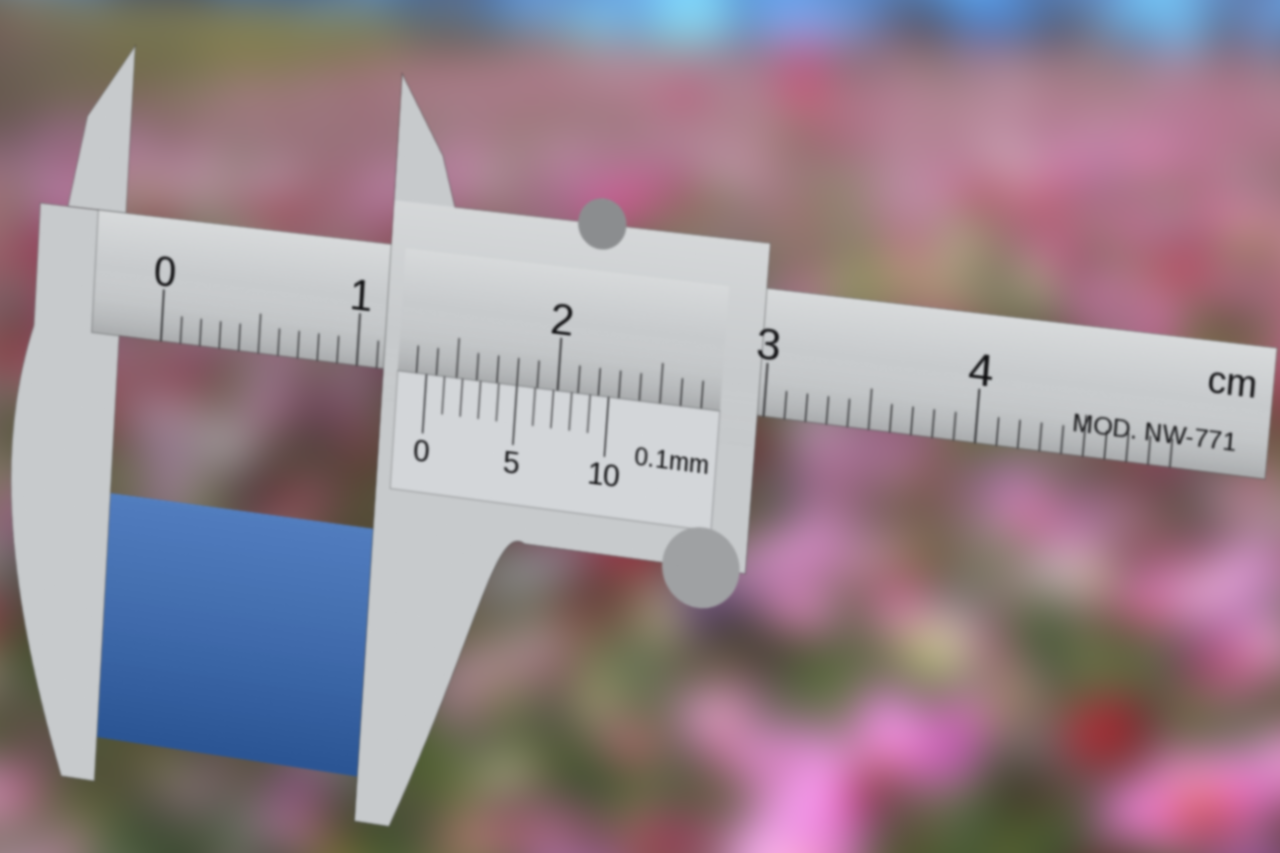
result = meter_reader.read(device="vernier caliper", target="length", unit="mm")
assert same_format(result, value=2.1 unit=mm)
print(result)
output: value=13.5 unit=mm
